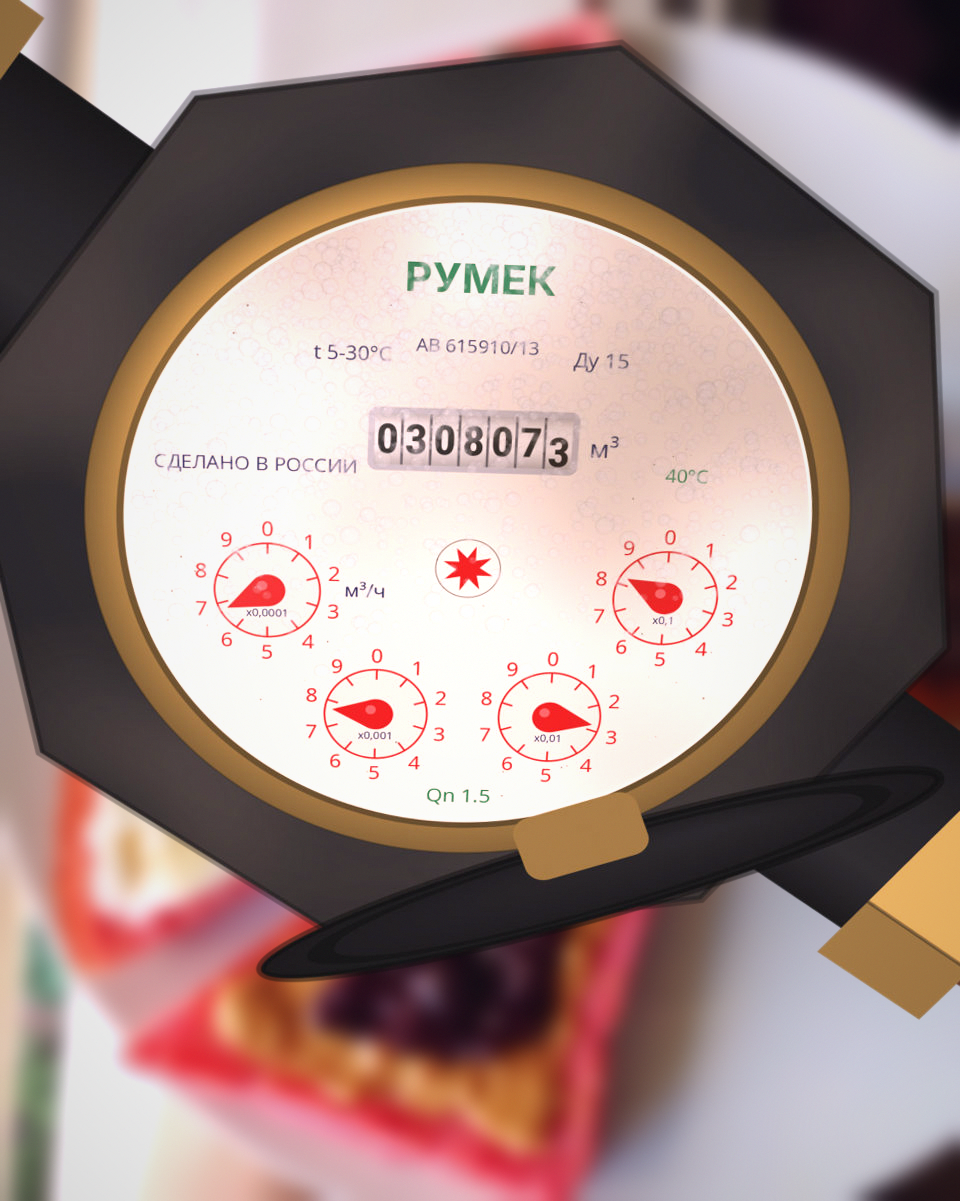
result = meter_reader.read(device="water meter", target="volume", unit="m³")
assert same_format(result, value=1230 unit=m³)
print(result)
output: value=308072.8276 unit=m³
